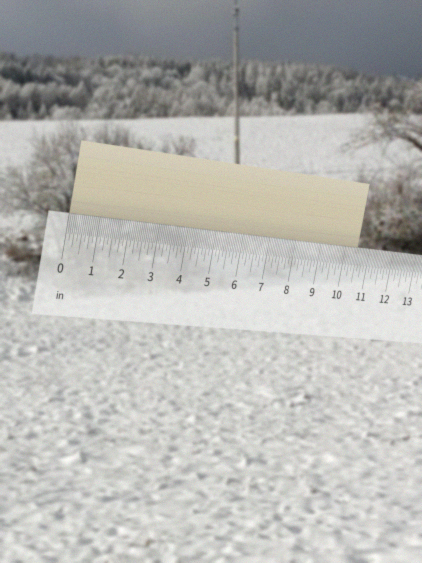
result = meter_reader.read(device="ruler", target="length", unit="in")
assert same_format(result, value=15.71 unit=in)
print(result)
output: value=10.5 unit=in
